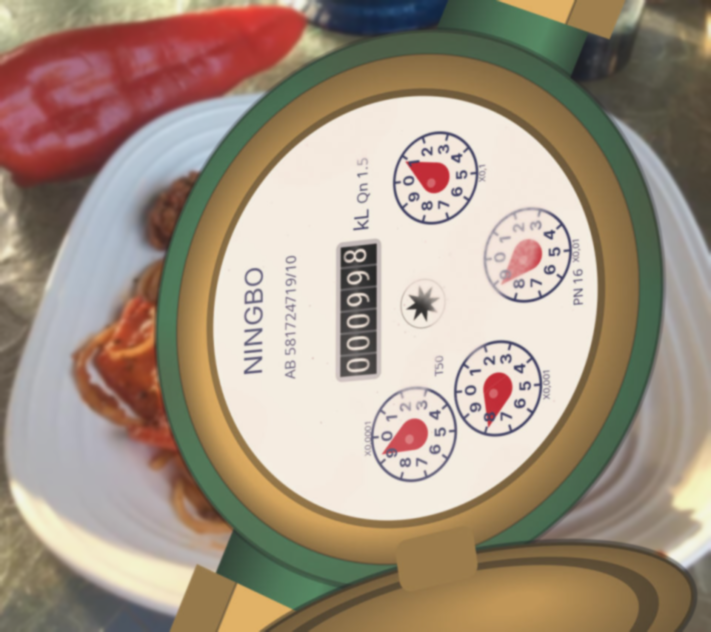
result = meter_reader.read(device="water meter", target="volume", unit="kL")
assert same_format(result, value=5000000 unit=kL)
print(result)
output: value=998.0879 unit=kL
